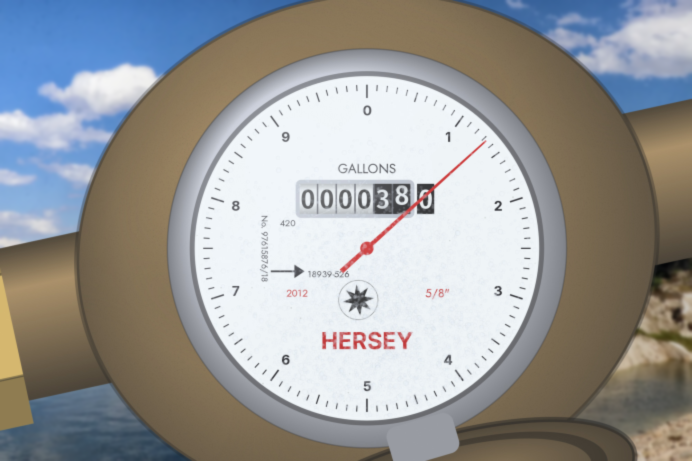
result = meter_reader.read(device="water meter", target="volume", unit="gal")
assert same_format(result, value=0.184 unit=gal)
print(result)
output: value=381.3 unit=gal
